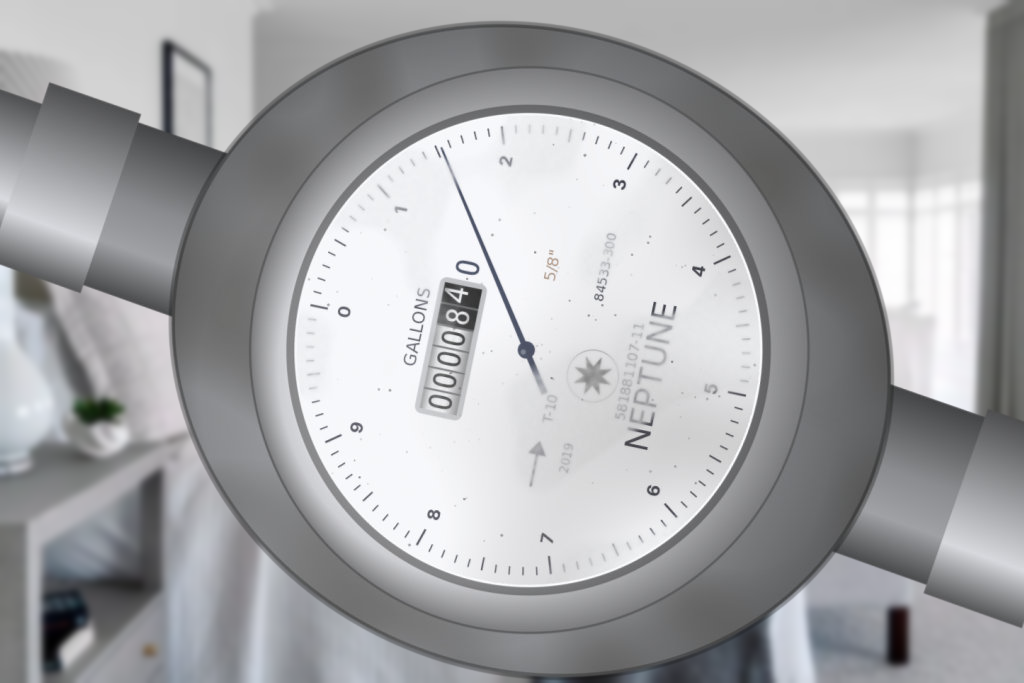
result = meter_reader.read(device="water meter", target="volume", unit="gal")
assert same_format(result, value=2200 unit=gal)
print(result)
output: value=841.5 unit=gal
